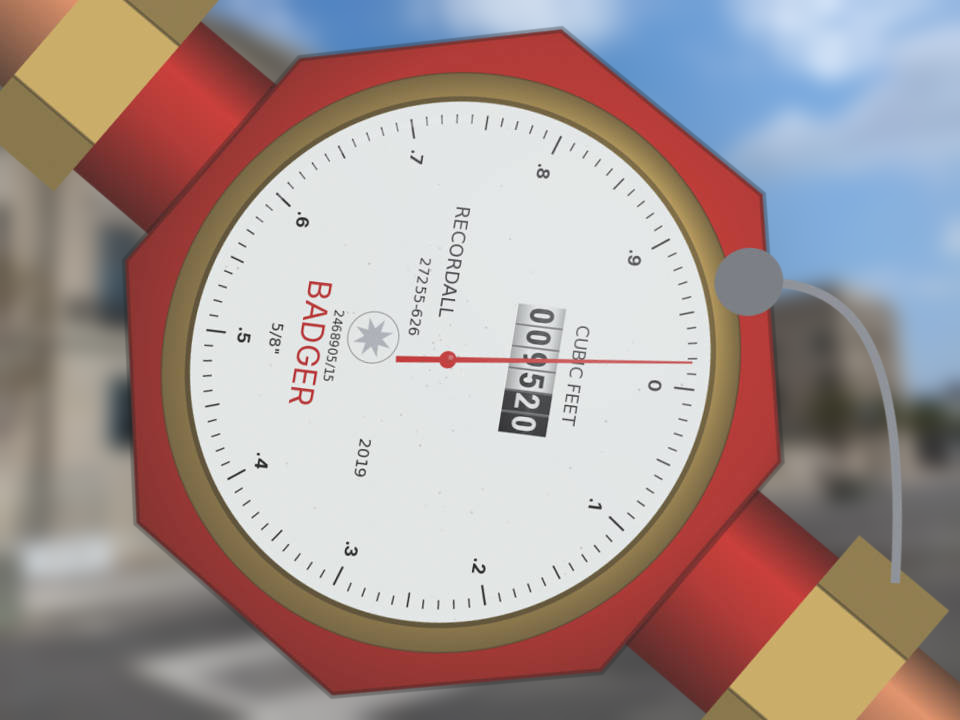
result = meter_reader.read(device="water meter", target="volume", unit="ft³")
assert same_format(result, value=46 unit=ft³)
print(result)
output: value=9519.98 unit=ft³
